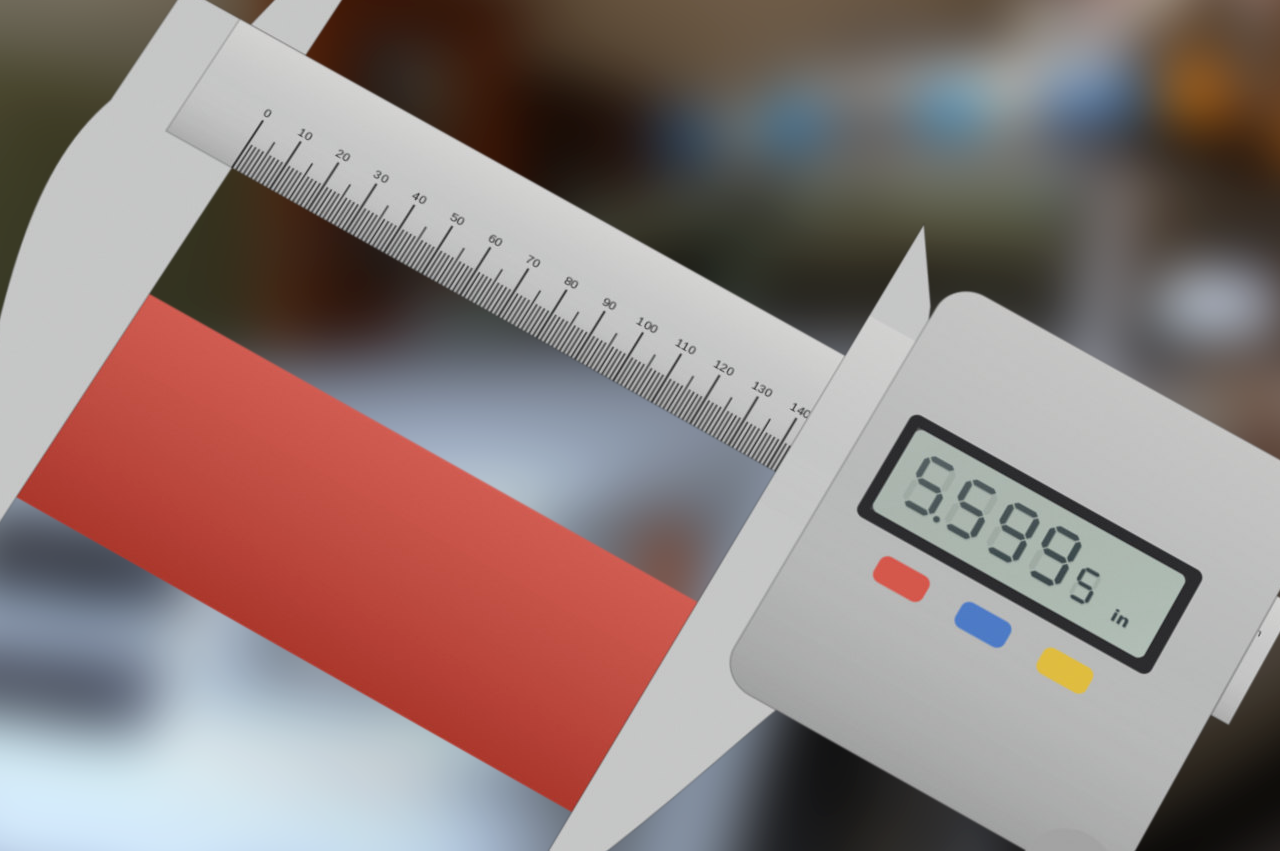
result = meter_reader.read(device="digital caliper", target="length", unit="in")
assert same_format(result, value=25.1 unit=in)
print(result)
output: value=5.5995 unit=in
